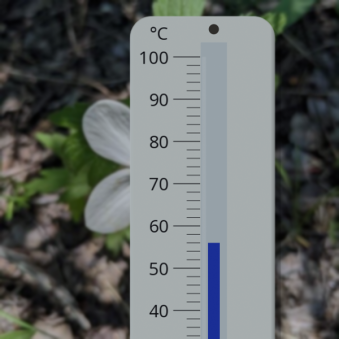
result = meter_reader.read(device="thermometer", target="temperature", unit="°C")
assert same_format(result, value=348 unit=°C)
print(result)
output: value=56 unit=°C
